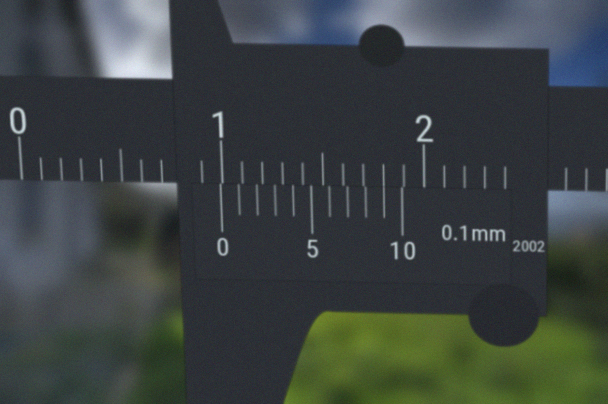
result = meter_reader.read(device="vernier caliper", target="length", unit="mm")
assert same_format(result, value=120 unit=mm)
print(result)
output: value=9.9 unit=mm
